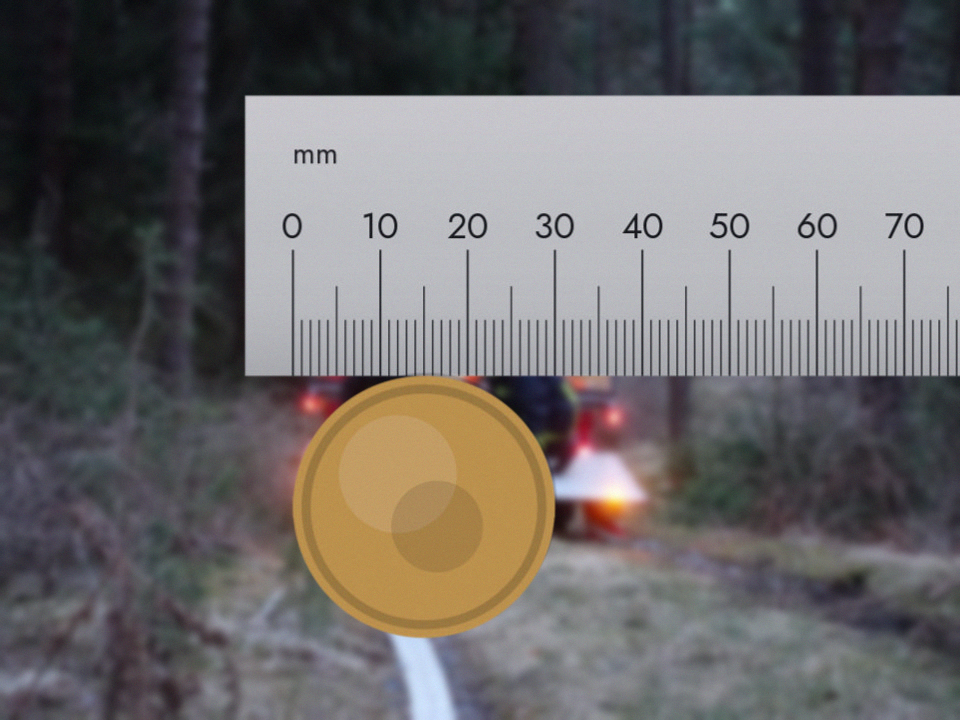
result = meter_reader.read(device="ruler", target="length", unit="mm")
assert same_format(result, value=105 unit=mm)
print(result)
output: value=30 unit=mm
